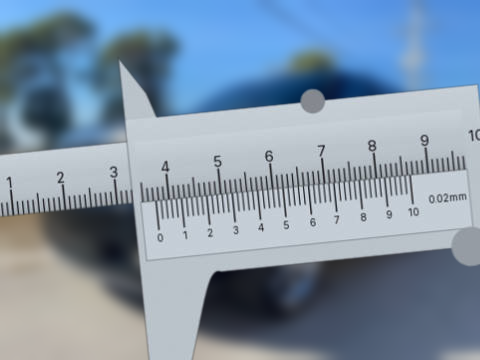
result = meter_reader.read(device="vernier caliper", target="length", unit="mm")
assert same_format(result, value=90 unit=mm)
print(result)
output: value=37.5 unit=mm
